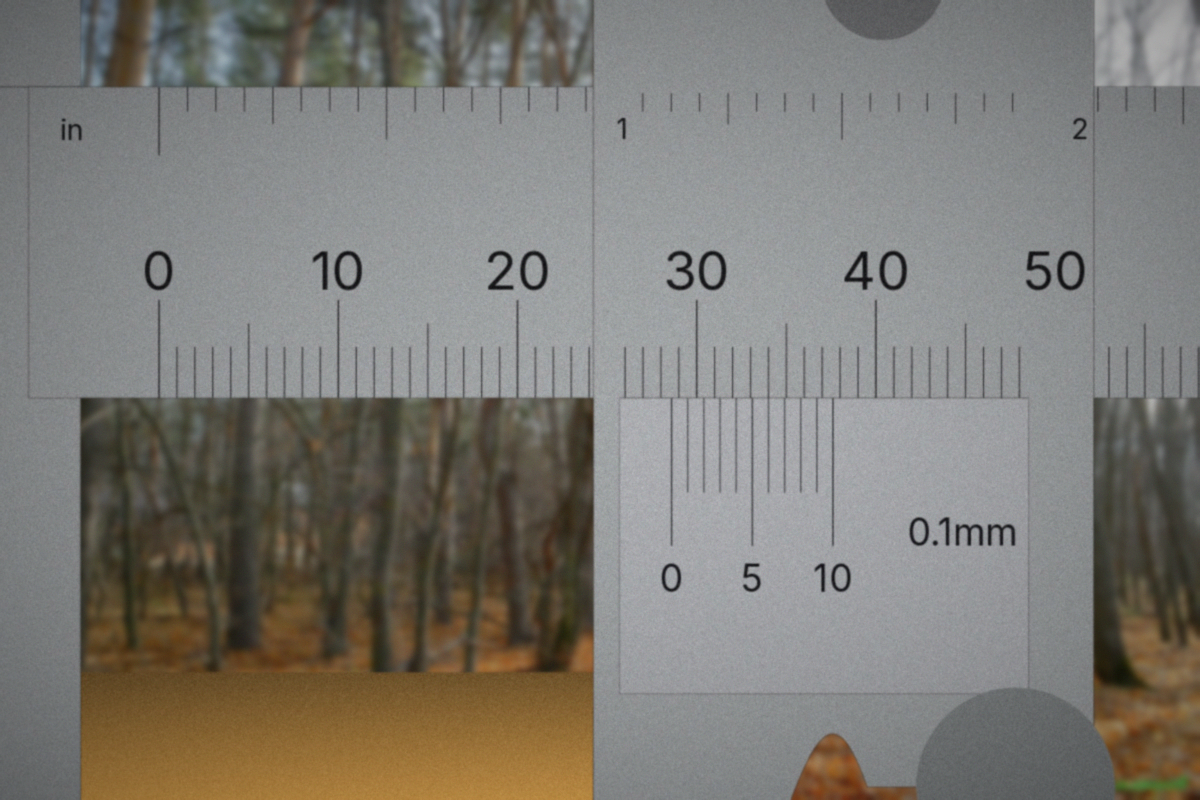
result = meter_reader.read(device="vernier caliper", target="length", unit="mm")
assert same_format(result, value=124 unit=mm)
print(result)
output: value=28.6 unit=mm
